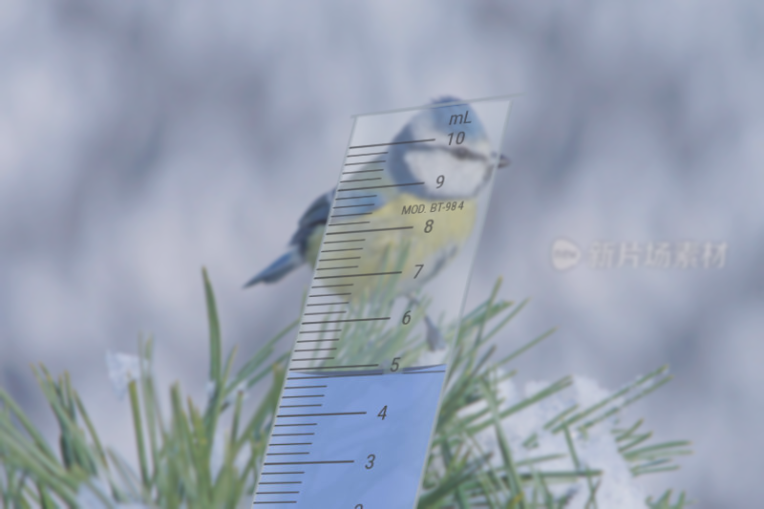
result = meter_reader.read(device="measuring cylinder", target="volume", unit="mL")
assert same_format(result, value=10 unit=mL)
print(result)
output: value=4.8 unit=mL
